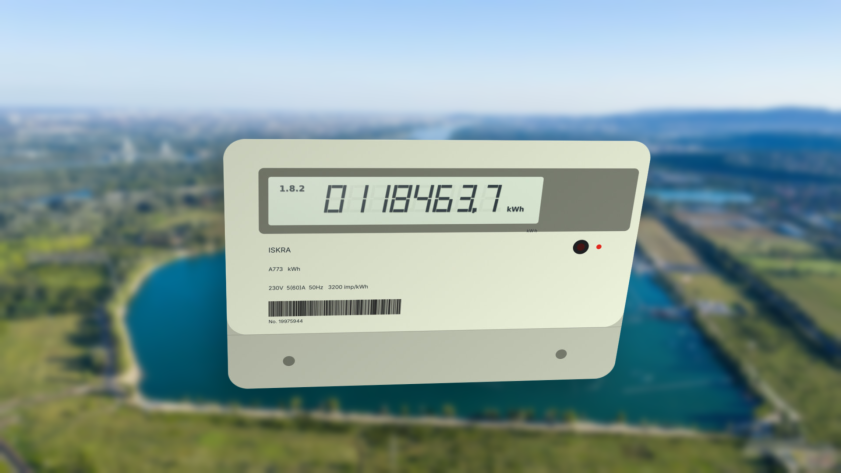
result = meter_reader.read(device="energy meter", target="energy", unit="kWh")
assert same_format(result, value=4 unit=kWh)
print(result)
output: value=118463.7 unit=kWh
